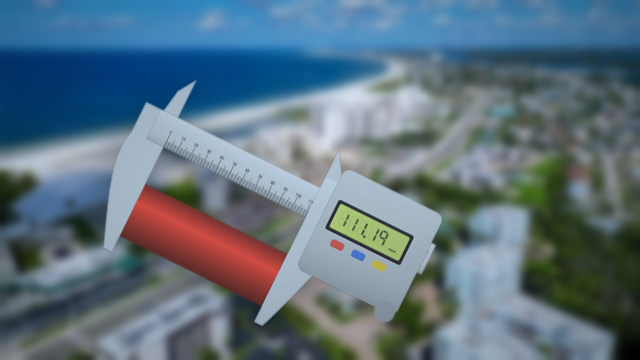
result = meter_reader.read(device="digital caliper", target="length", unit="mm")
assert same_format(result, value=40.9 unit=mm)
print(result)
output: value=111.19 unit=mm
